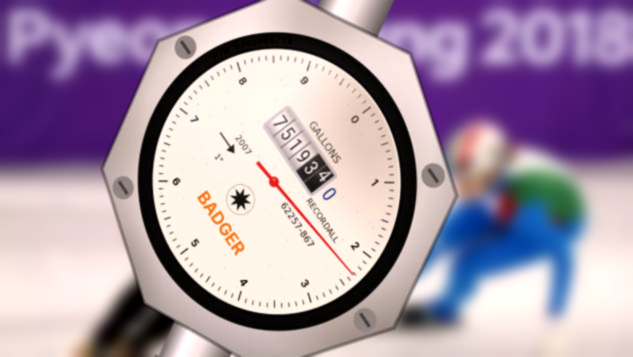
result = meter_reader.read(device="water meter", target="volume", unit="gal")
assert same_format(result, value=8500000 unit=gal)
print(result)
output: value=7519342.3 unit=gal
